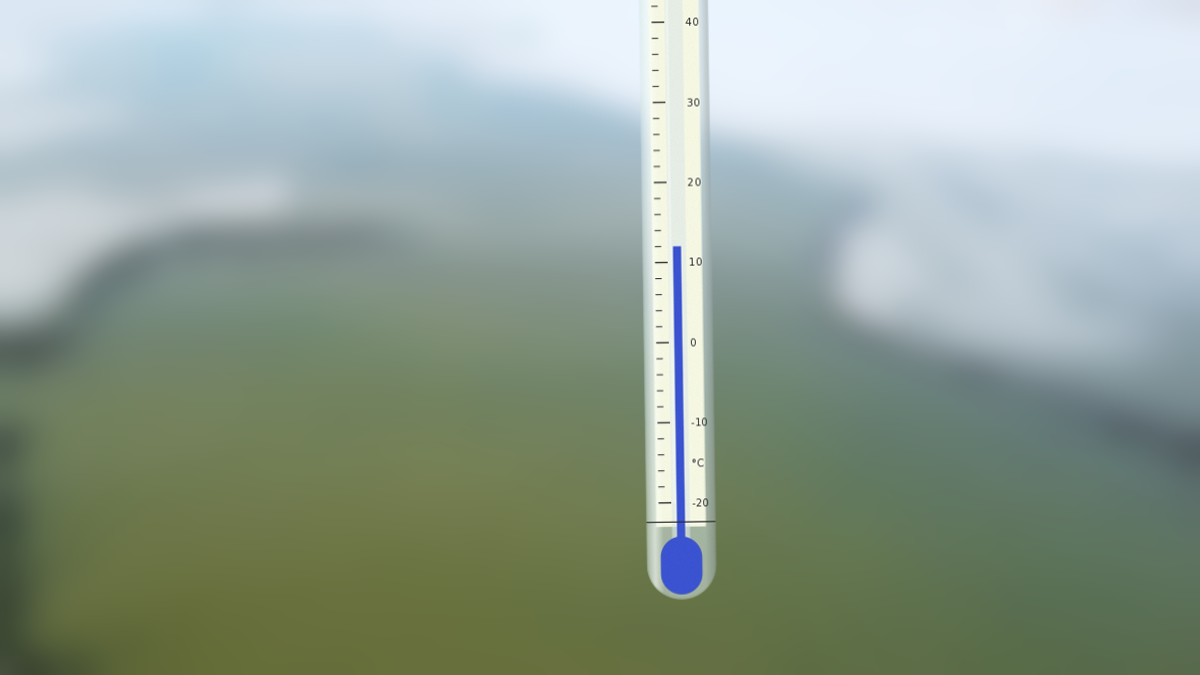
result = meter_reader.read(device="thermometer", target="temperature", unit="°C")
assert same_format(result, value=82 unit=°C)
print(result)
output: value=12 unit=°C
